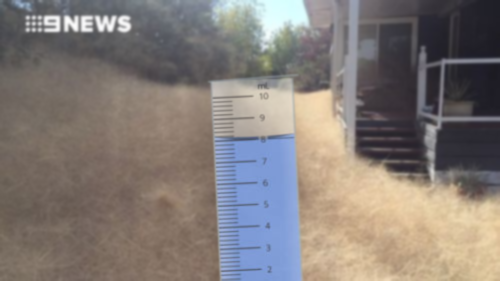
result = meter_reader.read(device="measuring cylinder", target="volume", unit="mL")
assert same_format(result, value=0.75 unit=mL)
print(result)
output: value=8 unit=mL
